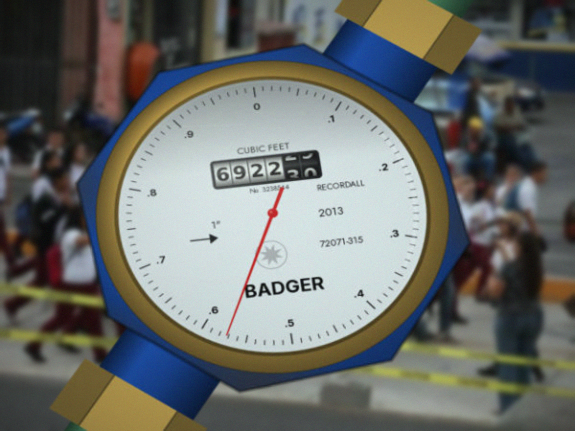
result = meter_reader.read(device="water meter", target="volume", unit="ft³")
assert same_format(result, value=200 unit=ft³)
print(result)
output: value=692229.57 unit=ft³
